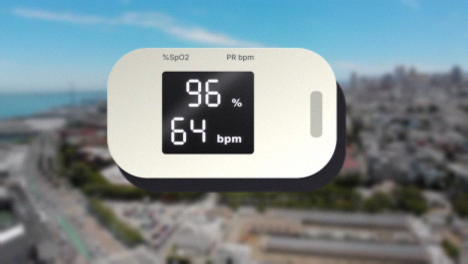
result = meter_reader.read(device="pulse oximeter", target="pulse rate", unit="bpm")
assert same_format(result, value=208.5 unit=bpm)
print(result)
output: value=64 unit=bpm
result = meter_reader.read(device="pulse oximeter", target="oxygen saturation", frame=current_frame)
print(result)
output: value=96 unit=%
